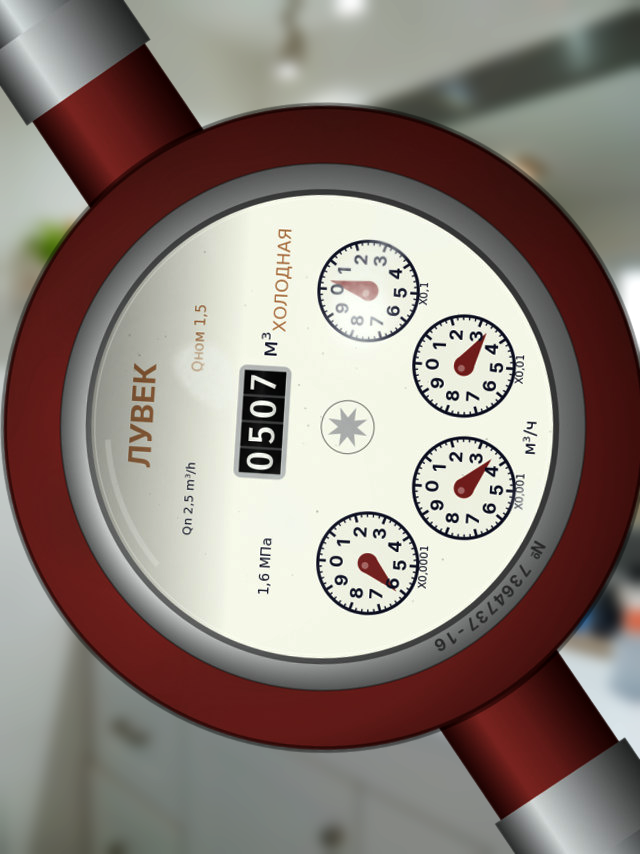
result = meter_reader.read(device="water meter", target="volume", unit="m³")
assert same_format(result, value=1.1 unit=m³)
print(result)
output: value=507.0336 unit=m³
